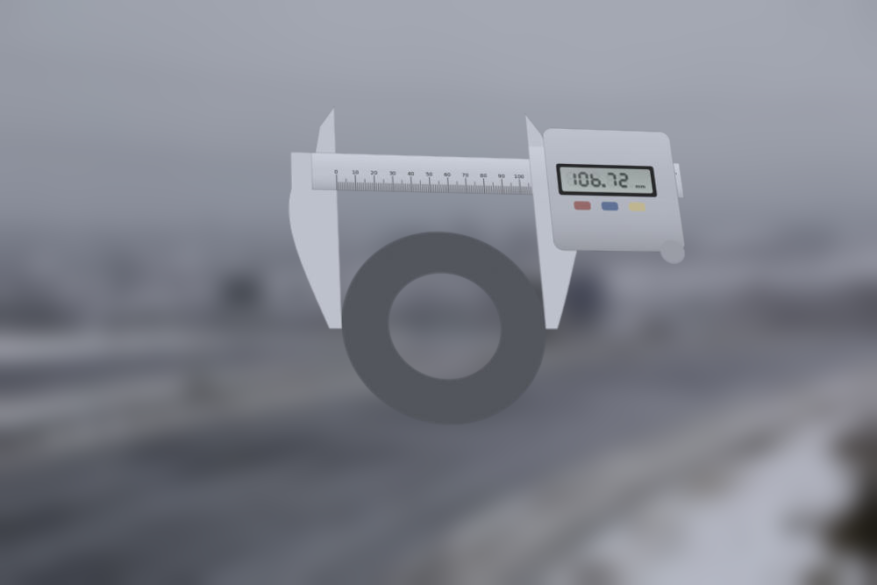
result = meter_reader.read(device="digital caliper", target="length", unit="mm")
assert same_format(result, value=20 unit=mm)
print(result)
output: value=106.72 unit=mm
